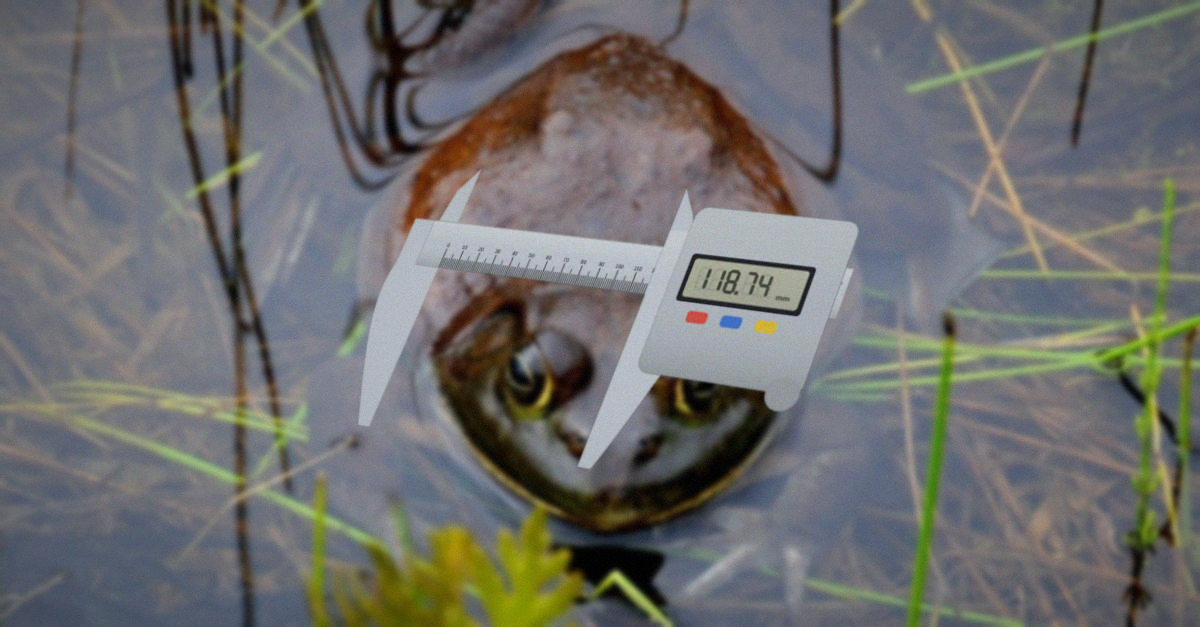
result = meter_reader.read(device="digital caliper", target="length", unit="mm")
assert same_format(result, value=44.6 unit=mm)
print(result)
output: value=118.74 unit=mm
